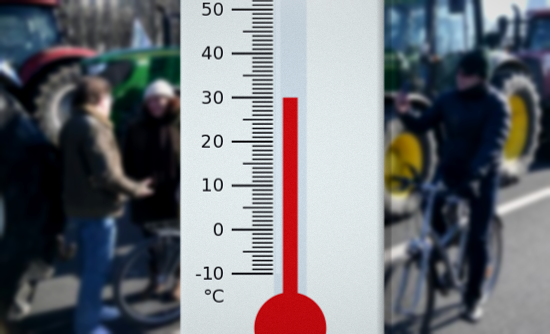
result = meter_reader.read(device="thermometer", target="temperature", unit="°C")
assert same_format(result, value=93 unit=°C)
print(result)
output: value=30 unit=°C
